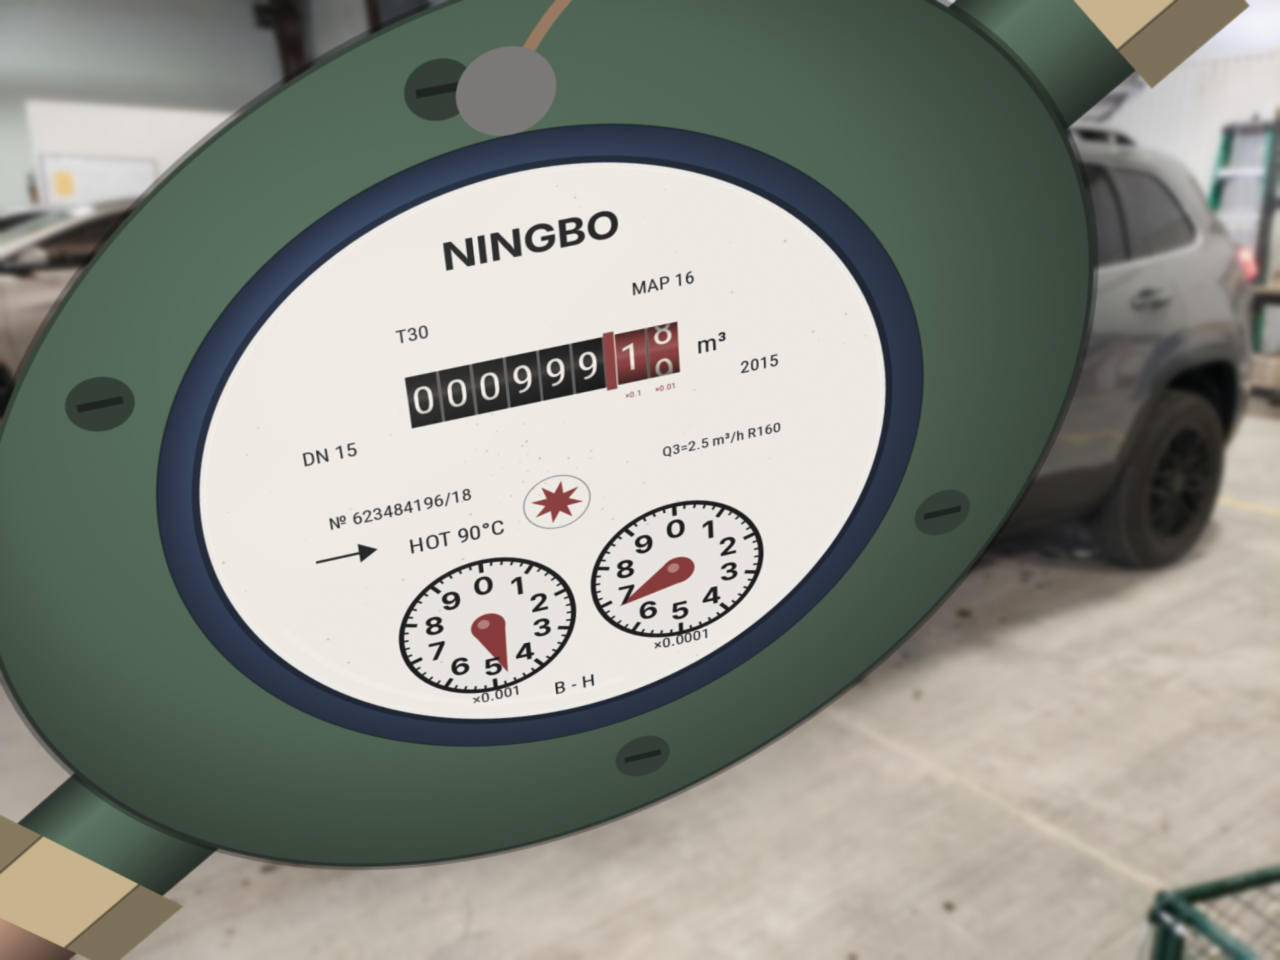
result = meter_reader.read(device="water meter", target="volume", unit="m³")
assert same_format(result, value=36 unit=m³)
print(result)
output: value=999.1846 unit=m³
